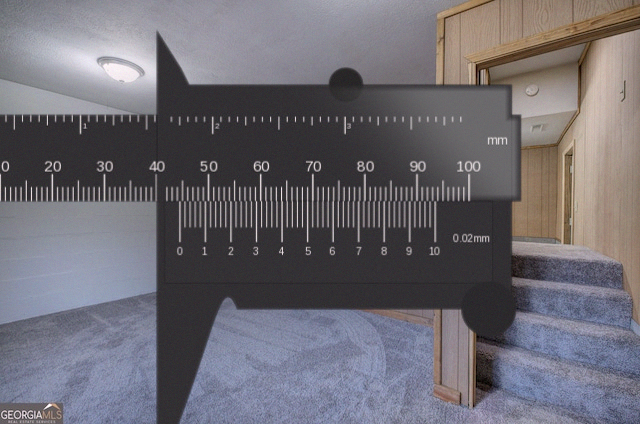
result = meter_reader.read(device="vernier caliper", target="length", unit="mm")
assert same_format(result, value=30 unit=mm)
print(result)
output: value=44.5 unit=mm
